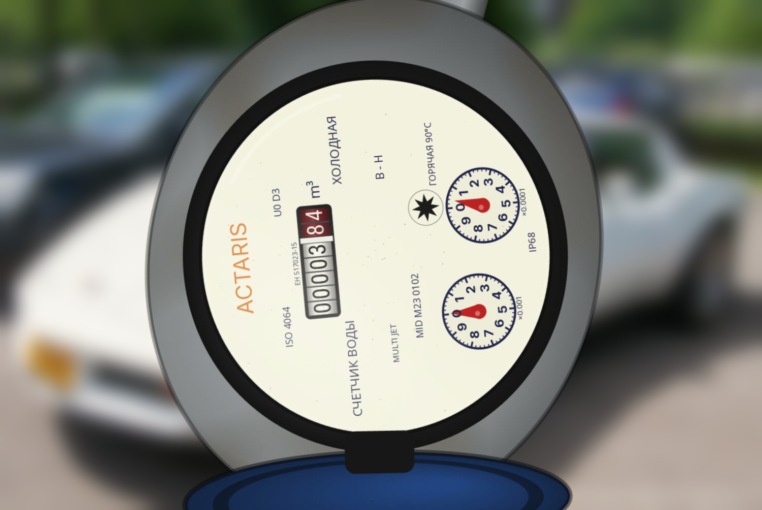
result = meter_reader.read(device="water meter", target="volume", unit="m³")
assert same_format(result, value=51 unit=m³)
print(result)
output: value=3.8400 unit=m³
